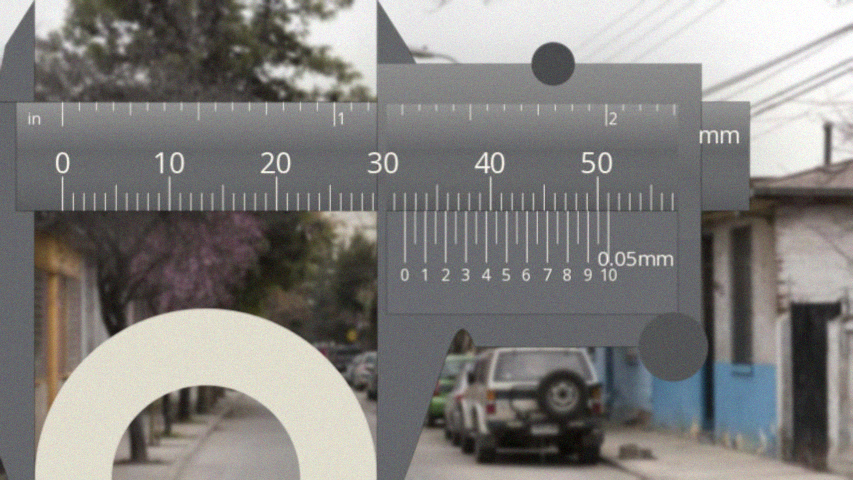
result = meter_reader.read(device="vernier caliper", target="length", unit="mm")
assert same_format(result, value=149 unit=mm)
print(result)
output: value=32.0 unit=mm
